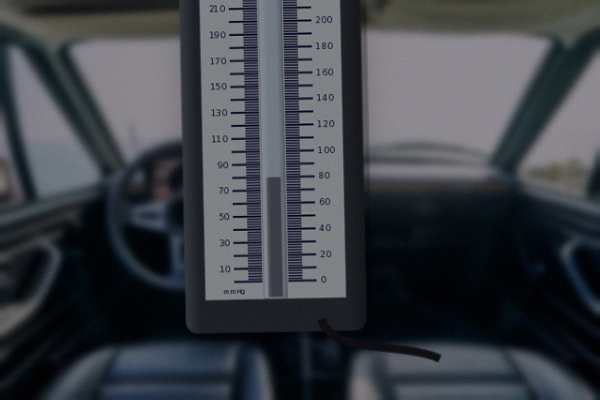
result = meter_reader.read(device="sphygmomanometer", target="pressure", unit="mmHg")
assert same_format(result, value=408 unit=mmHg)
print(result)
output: value=80 unit=mmHg
